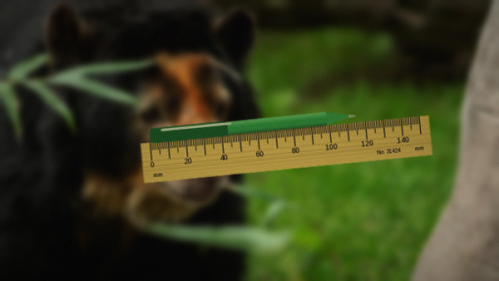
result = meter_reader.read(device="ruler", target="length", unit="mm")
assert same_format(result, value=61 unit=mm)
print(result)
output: value=115 unit=mm
